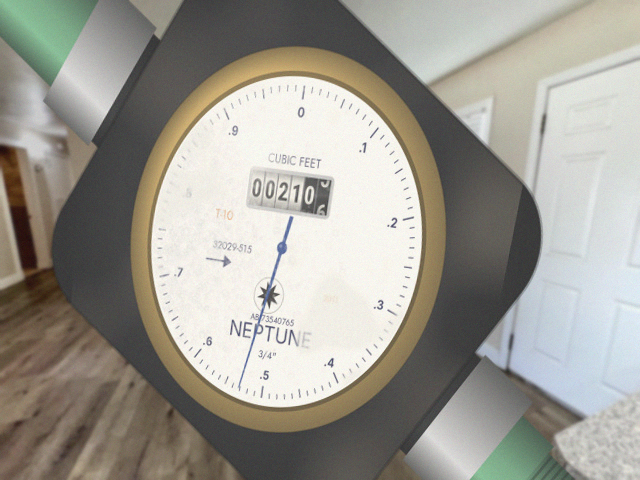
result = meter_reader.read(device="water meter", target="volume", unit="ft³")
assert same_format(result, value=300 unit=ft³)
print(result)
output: value=2105.53 unit=ft³
